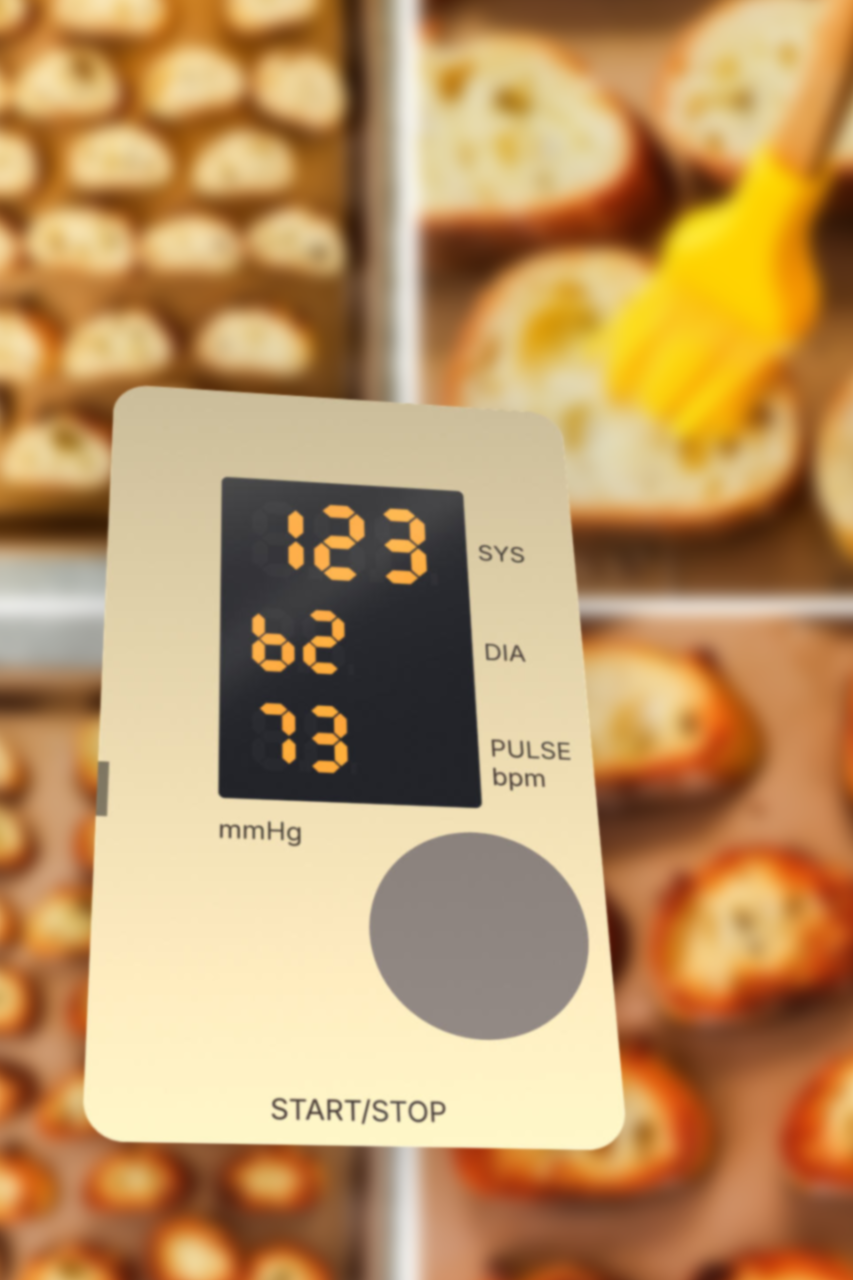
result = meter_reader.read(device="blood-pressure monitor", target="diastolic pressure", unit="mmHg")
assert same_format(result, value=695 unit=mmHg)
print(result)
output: value=62 unit=mmHg
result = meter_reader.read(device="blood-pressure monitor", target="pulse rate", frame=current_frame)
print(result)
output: value=73 unit=bpm
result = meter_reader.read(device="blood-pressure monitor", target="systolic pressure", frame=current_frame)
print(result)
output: value=123 unit=mmHg
